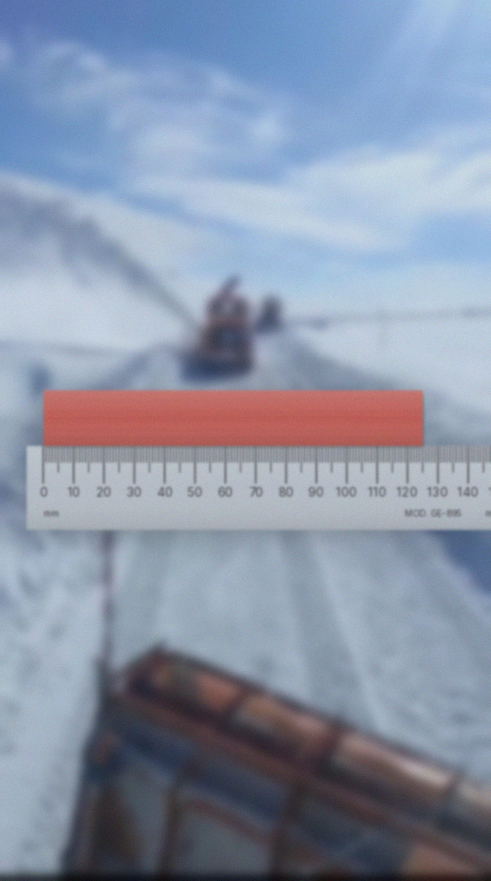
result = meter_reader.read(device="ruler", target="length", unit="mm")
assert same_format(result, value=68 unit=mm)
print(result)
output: value=125 unit=mm
